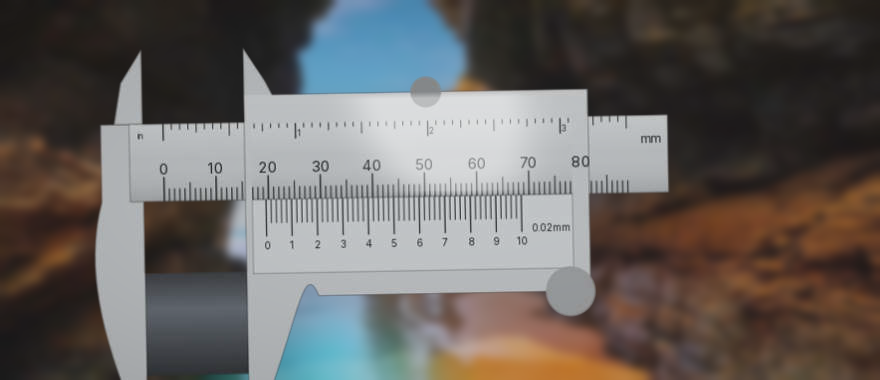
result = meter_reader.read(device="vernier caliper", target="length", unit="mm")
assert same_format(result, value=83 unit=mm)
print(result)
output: value=19.5 unit=mm
